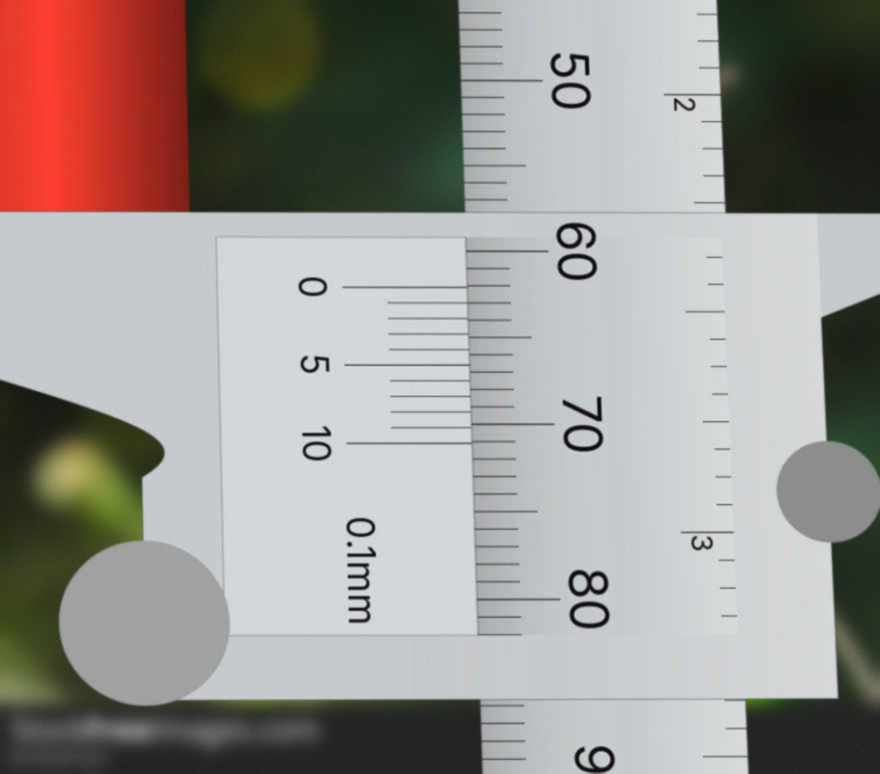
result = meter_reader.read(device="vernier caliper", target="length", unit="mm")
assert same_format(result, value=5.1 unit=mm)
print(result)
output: value=62.1 unit=mm
